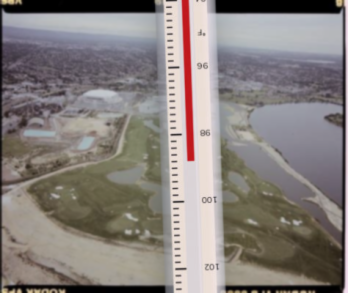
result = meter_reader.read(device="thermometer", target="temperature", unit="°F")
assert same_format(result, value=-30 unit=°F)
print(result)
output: value=98.8 unit=°F
